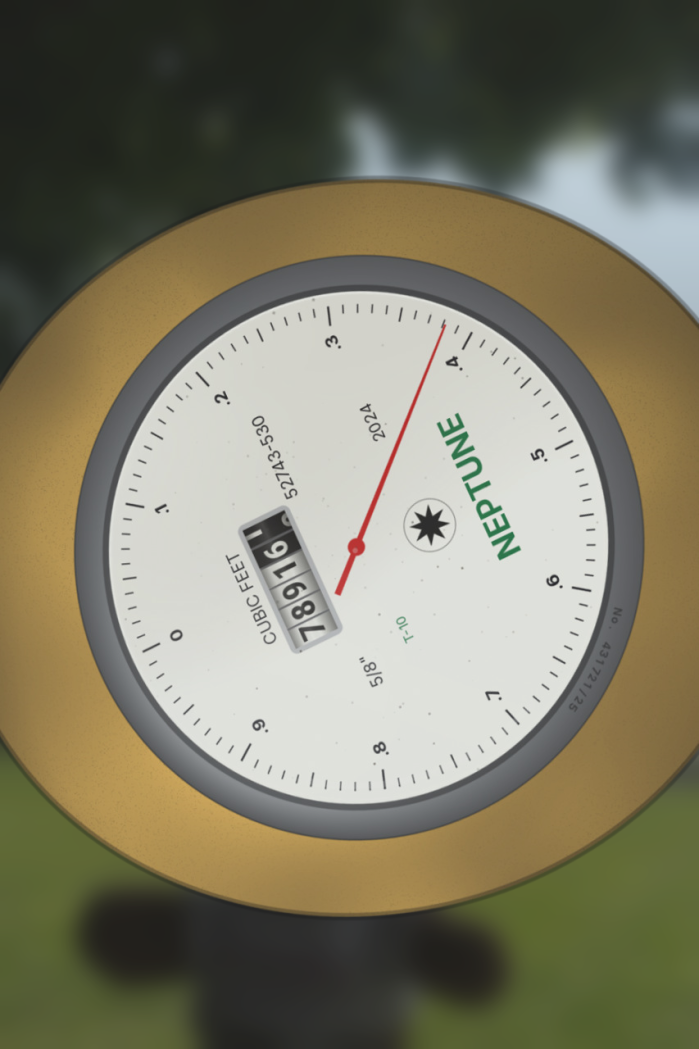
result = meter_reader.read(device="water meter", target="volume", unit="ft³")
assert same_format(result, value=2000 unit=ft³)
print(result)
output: value=789161.38 unit=ft³
